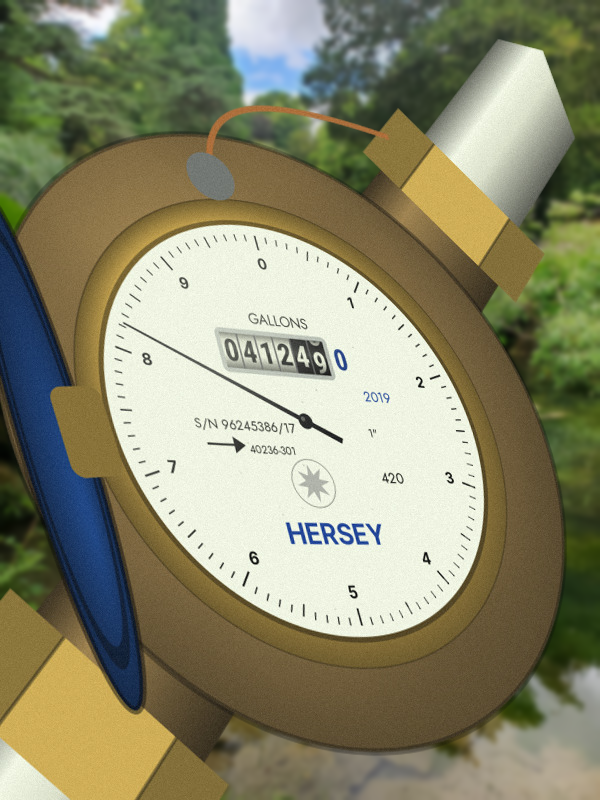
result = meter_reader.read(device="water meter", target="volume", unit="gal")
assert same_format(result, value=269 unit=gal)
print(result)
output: value=412488.2 unit=gal
